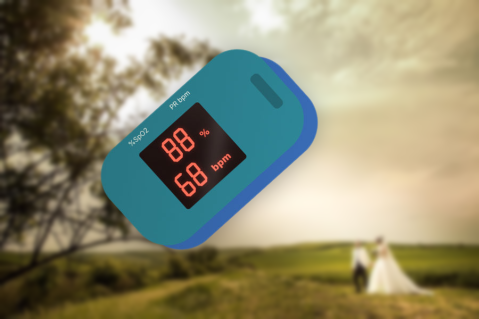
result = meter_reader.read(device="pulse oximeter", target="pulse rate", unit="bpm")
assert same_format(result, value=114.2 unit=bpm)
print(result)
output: value=68 unit=bpm
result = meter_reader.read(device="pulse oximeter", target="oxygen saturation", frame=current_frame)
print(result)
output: value=88 unit=%
